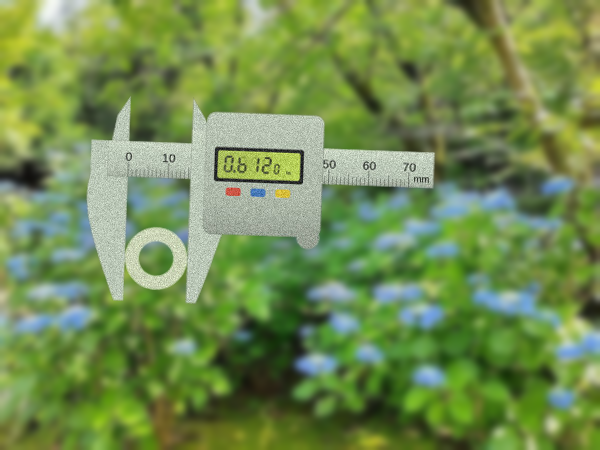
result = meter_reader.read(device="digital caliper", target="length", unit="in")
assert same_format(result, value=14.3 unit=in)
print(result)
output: value=0.6120 unit=in
